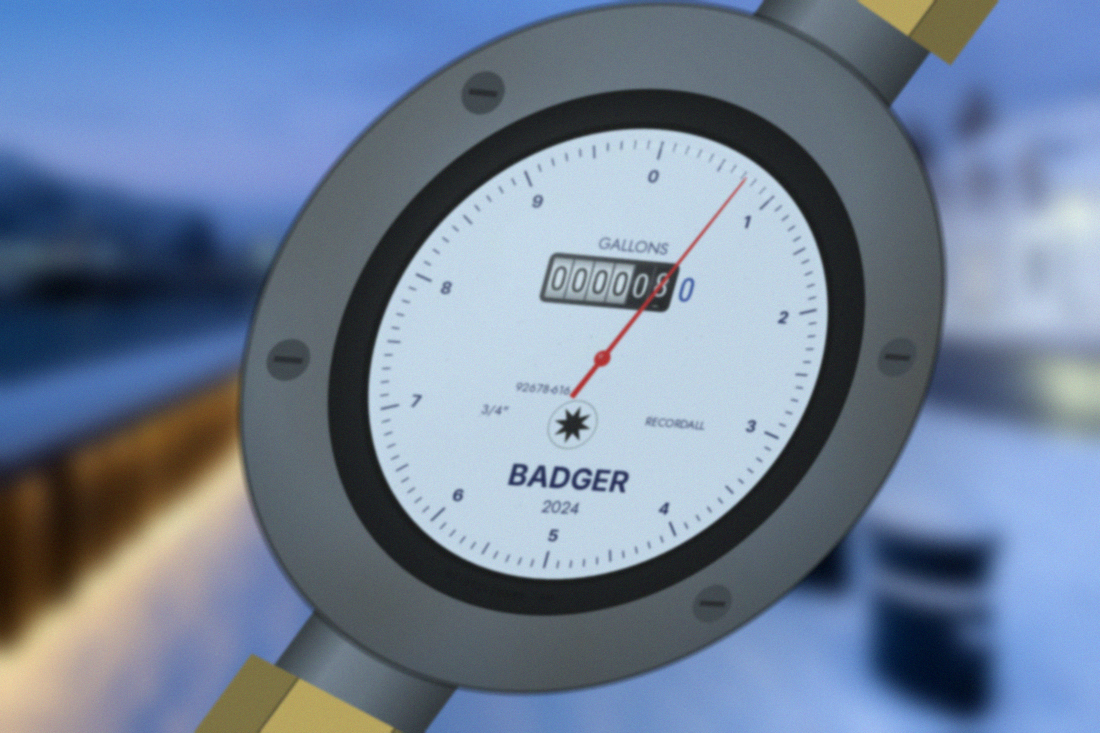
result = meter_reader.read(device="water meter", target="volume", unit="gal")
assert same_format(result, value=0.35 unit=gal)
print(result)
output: value=80.7 unit=gal
